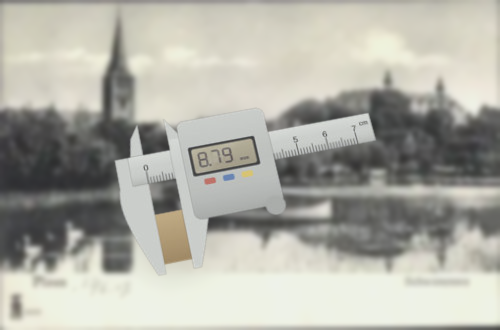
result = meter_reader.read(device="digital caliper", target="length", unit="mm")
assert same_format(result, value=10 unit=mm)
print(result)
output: value=8.79 unit=mm
